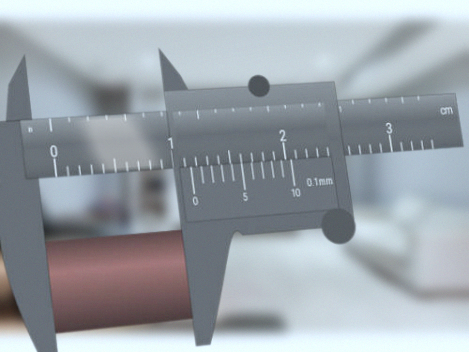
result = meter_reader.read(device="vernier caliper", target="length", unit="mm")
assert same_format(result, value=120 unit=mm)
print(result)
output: value=11.5 unit=mm
